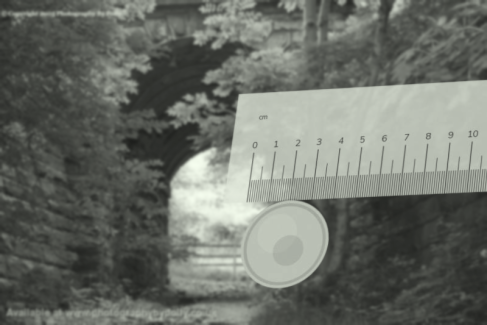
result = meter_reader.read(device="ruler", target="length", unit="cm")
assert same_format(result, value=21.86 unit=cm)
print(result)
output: value=4 unit=cm
